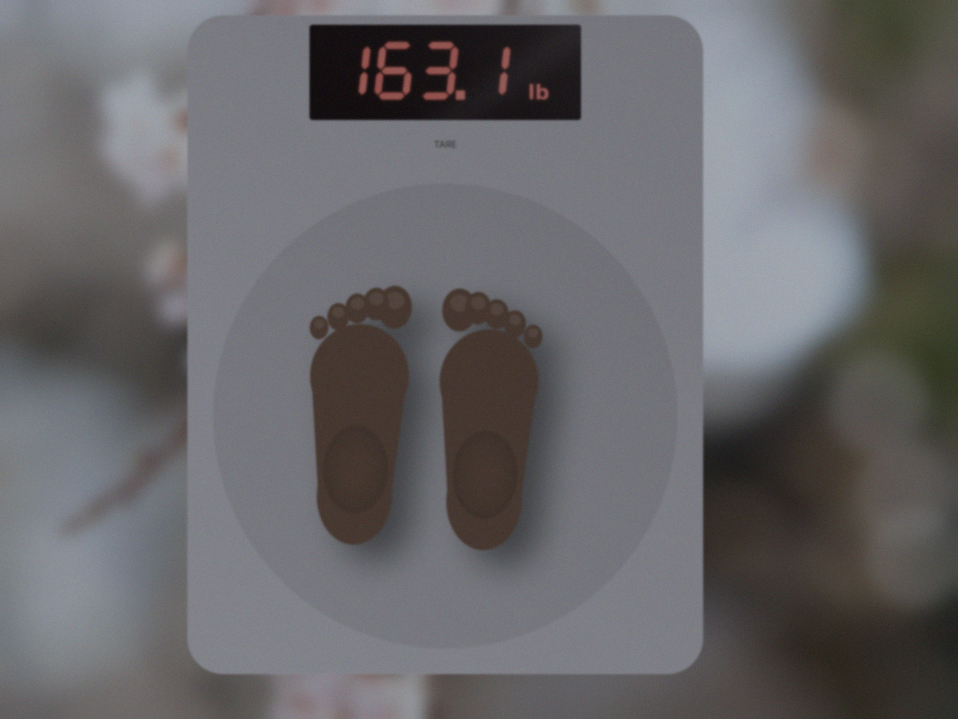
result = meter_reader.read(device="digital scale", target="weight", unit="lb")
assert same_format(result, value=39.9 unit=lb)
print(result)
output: value=163.1 unit=lb
